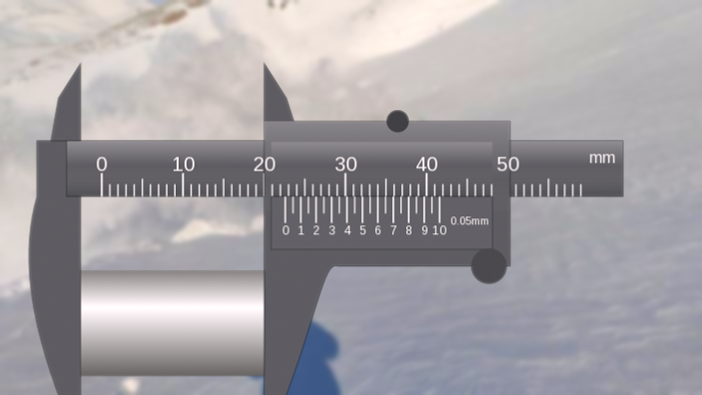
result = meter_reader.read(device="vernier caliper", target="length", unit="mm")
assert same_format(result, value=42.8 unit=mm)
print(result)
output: value=22.6 unit=mm
